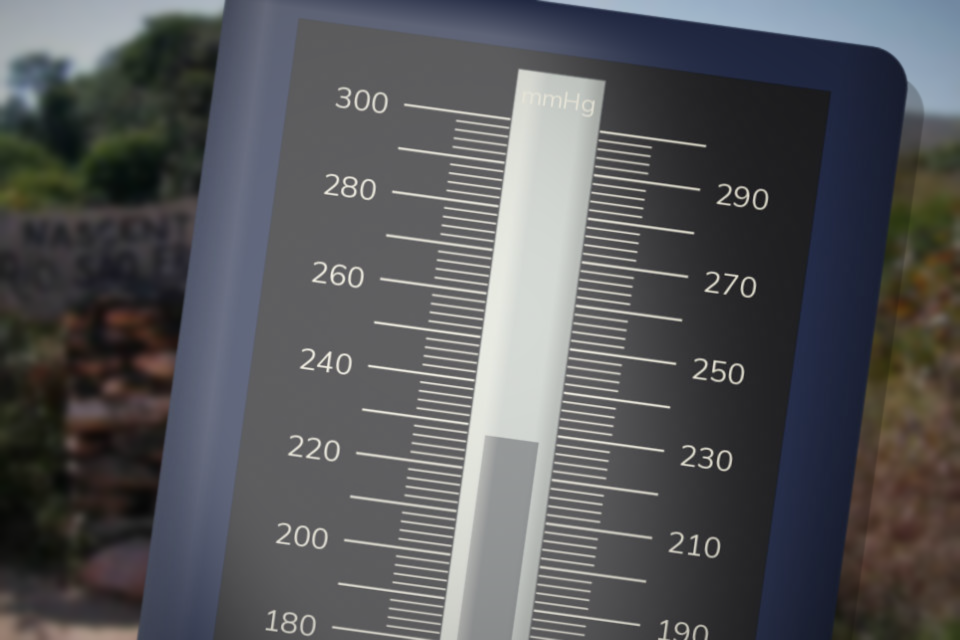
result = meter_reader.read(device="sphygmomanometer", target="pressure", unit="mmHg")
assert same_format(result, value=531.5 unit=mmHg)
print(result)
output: value=228 unit=mmHg
